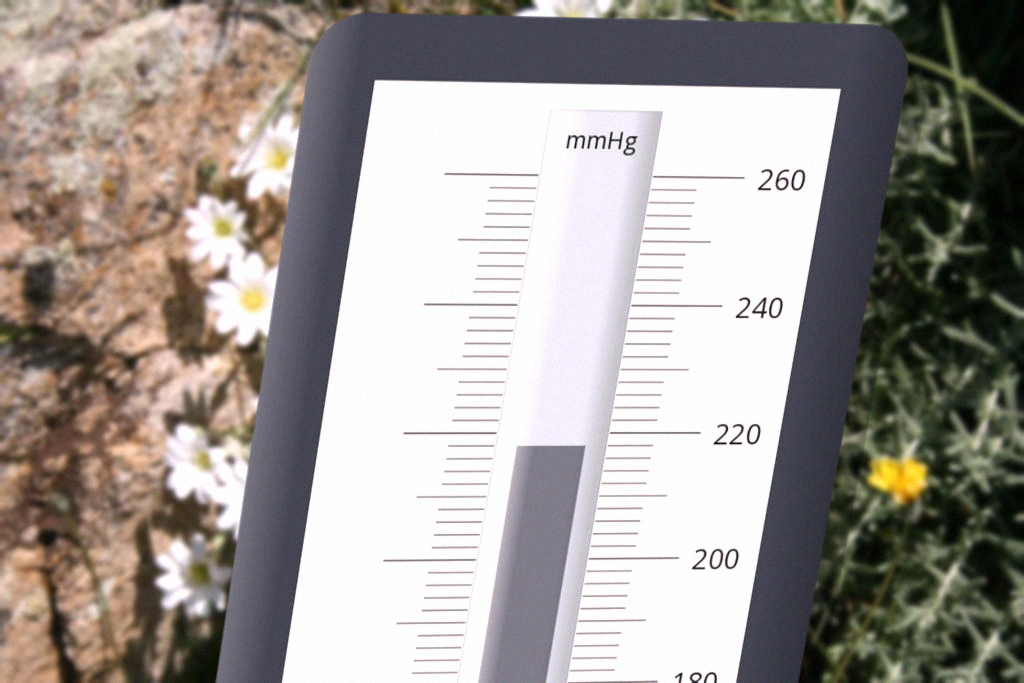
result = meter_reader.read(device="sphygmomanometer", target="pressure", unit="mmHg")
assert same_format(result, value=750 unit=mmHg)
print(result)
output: value=218 unit=mmHg
